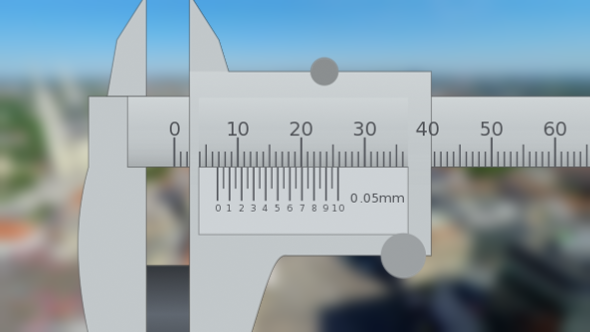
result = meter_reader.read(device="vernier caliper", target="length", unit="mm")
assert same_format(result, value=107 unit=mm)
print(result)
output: value=6.8 unit=mm
